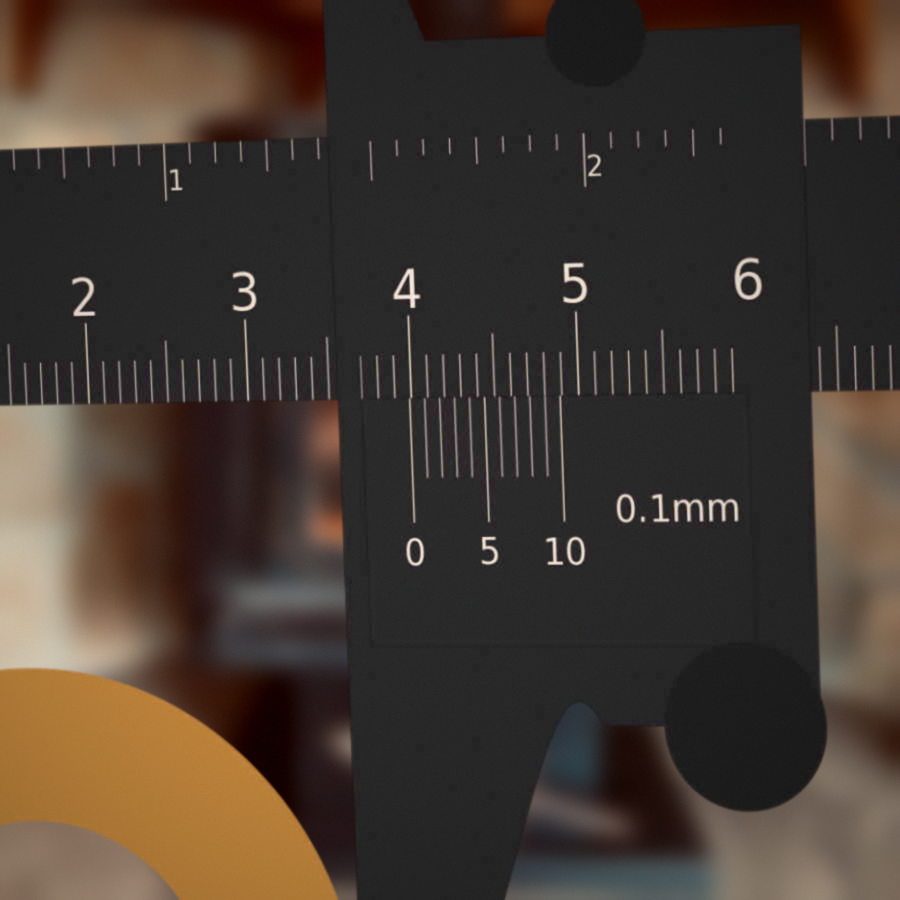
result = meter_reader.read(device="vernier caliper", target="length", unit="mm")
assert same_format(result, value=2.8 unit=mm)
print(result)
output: value=39.9 unit=mm
